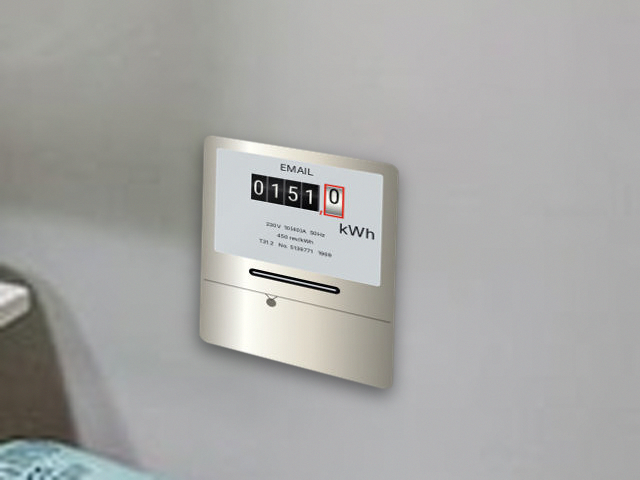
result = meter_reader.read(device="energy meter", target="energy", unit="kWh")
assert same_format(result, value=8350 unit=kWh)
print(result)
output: value=151.0 unit=kWh
